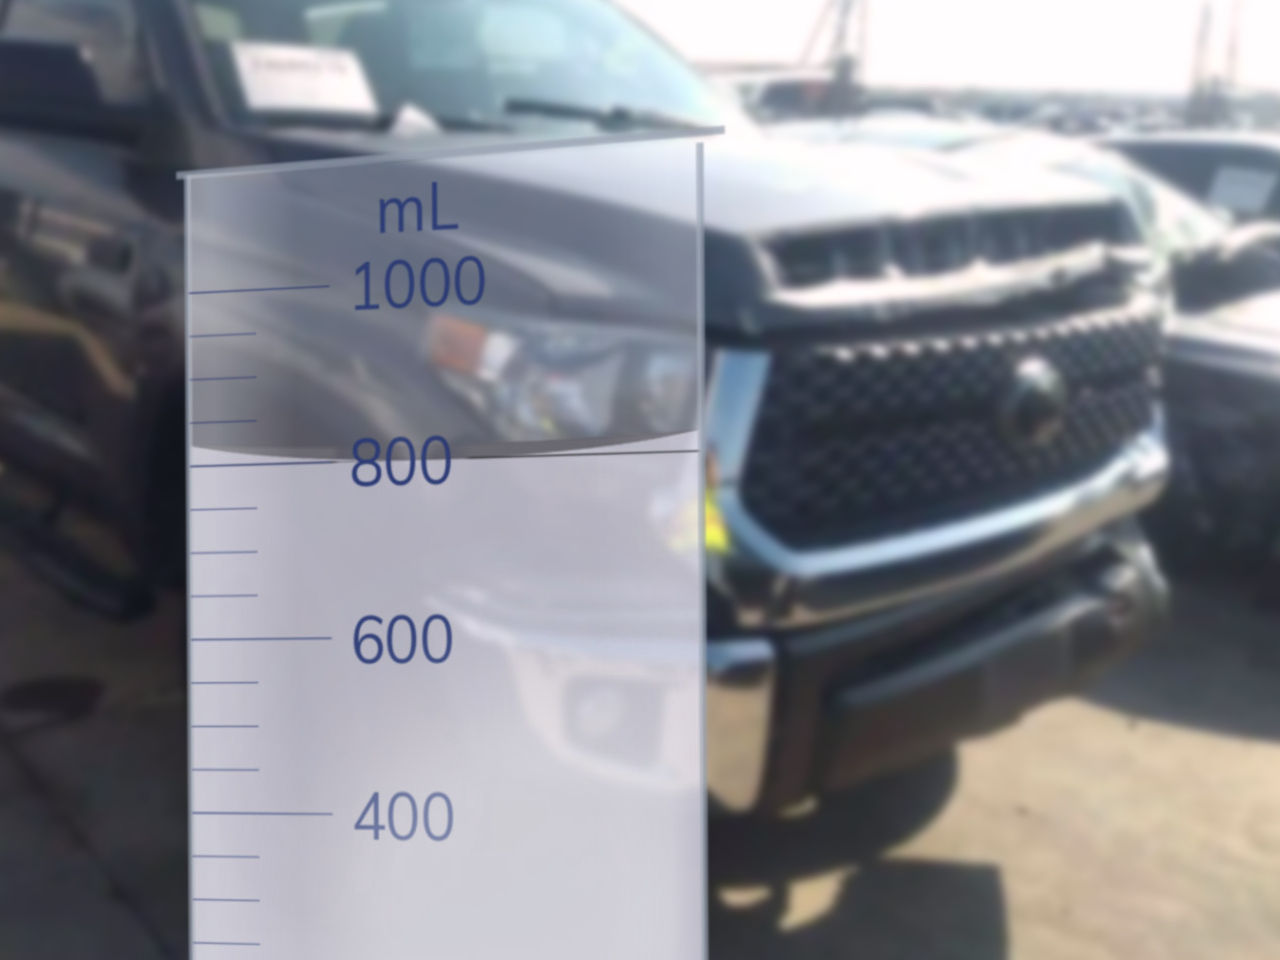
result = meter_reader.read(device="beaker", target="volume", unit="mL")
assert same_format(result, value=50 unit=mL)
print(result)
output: value=800 unit=mL
